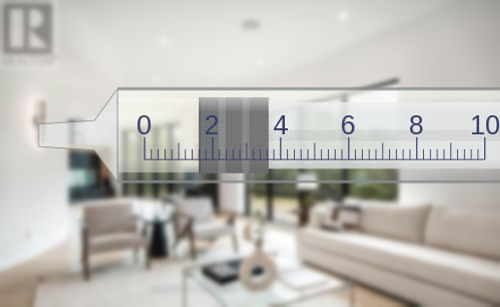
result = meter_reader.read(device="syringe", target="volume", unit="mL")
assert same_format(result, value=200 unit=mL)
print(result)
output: value=1.6 unit=mL
